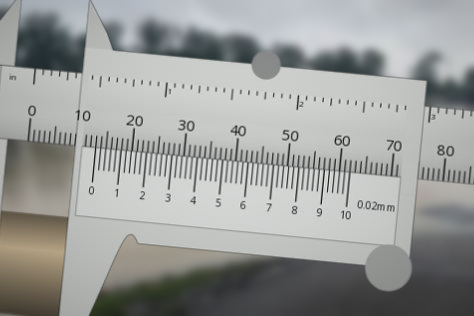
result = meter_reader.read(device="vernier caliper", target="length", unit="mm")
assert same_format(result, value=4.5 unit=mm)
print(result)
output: value=13.0 unit=mm
